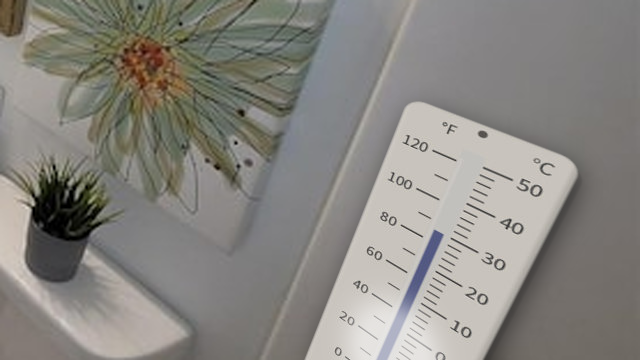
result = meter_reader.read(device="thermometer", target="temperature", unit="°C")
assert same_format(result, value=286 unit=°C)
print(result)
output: value=30 unit=°C
